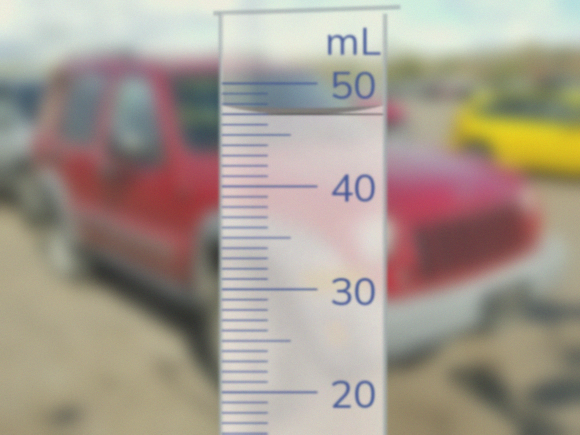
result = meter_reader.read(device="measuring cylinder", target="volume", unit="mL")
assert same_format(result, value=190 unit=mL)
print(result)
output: value=47 unit=mL
